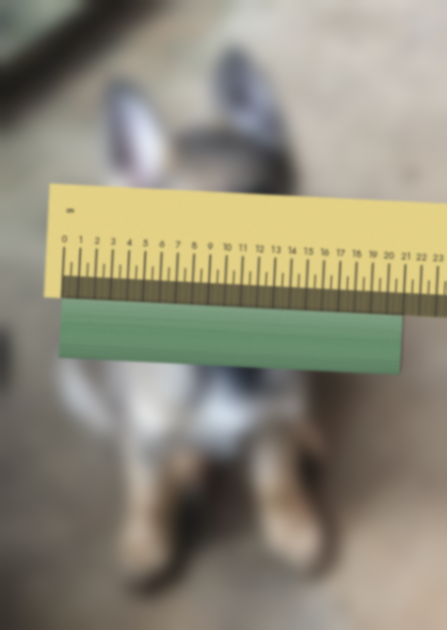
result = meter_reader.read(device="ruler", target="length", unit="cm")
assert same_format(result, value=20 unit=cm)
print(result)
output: value=21 unit=cm
